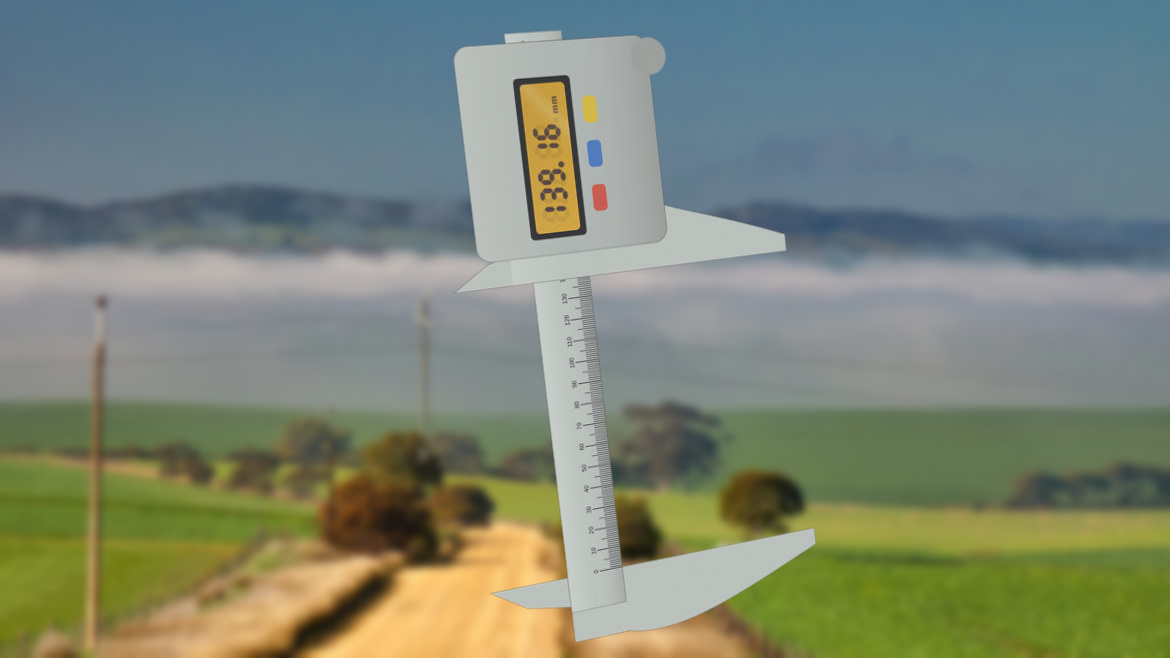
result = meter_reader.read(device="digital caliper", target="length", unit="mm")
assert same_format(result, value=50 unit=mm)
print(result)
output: value=139.16 unit=mm
